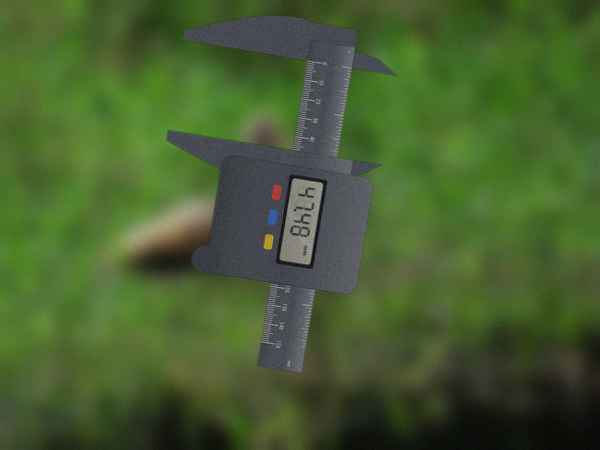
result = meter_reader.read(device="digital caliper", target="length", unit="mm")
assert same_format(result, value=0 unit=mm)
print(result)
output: value=47.48 unit=mm
